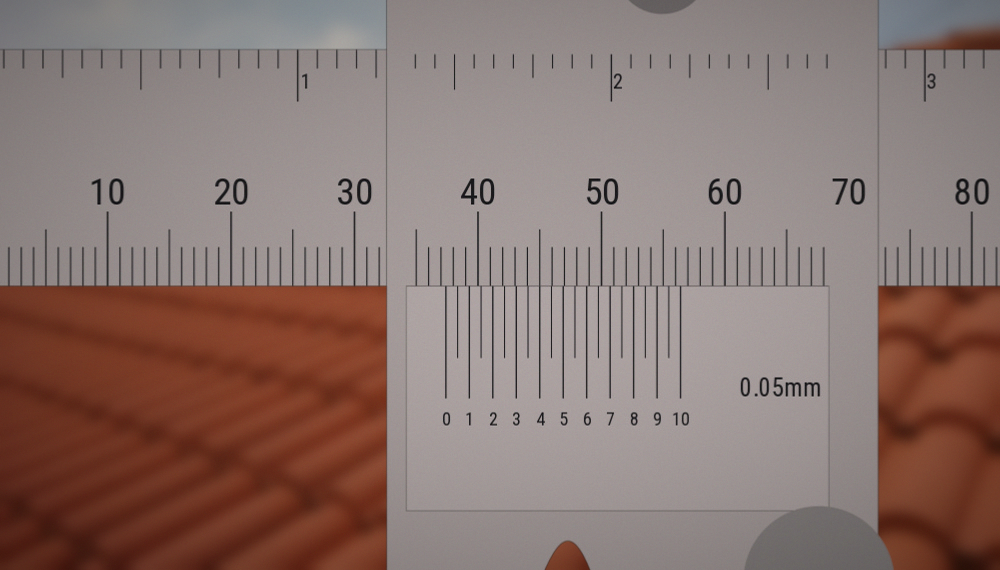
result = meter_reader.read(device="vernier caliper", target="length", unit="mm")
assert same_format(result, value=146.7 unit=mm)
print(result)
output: value=37.4 unit=mm
